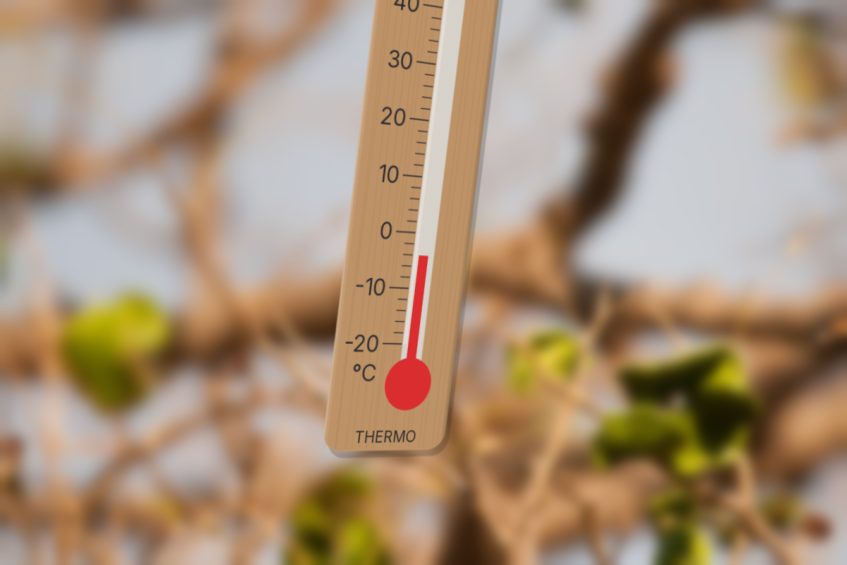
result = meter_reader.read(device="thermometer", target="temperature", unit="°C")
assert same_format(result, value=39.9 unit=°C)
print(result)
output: value=-4 unit=°C
